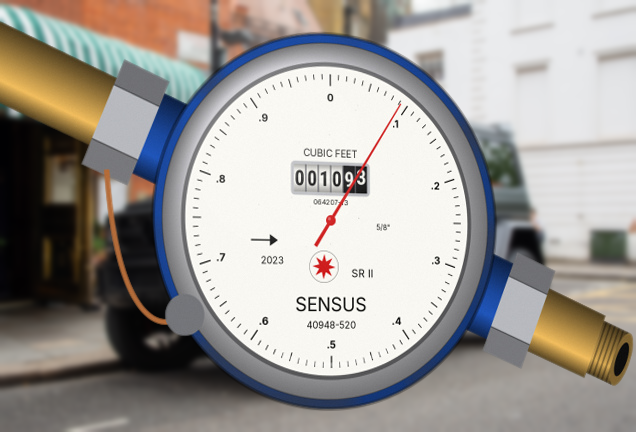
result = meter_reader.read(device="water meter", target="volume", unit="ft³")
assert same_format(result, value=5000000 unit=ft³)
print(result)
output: value=1093.09 unit=ft³
